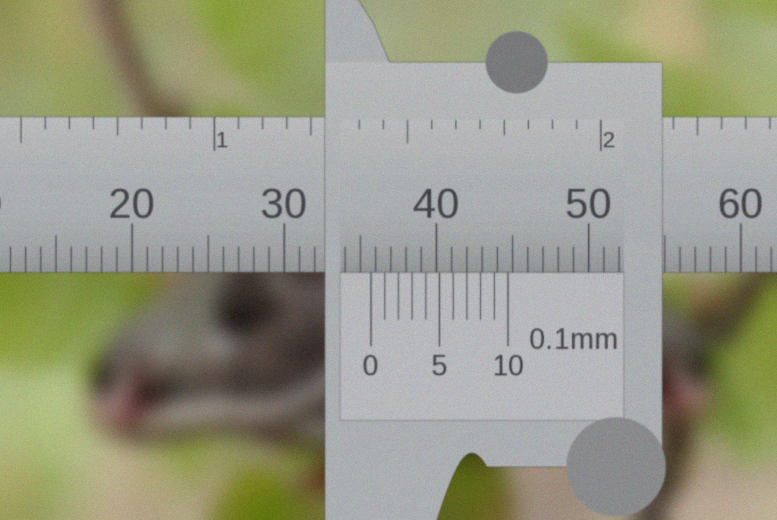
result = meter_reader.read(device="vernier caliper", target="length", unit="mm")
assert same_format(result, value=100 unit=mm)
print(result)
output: value=35.7 unit=mm
